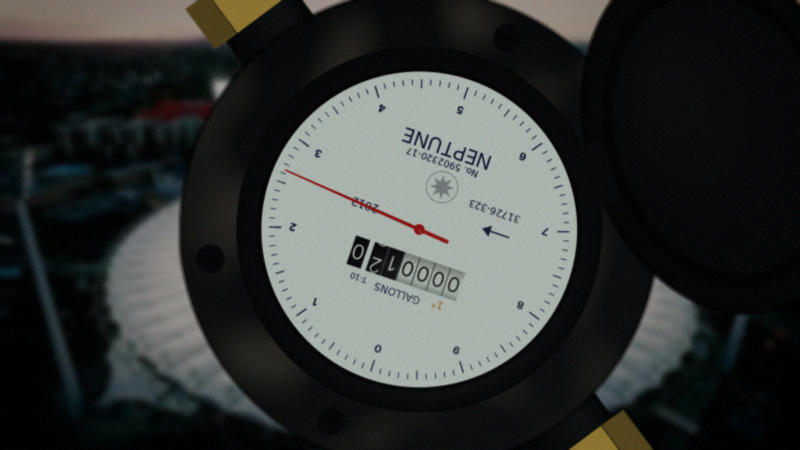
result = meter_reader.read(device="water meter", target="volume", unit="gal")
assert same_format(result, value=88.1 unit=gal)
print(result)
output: value=122.6 unit=gal
